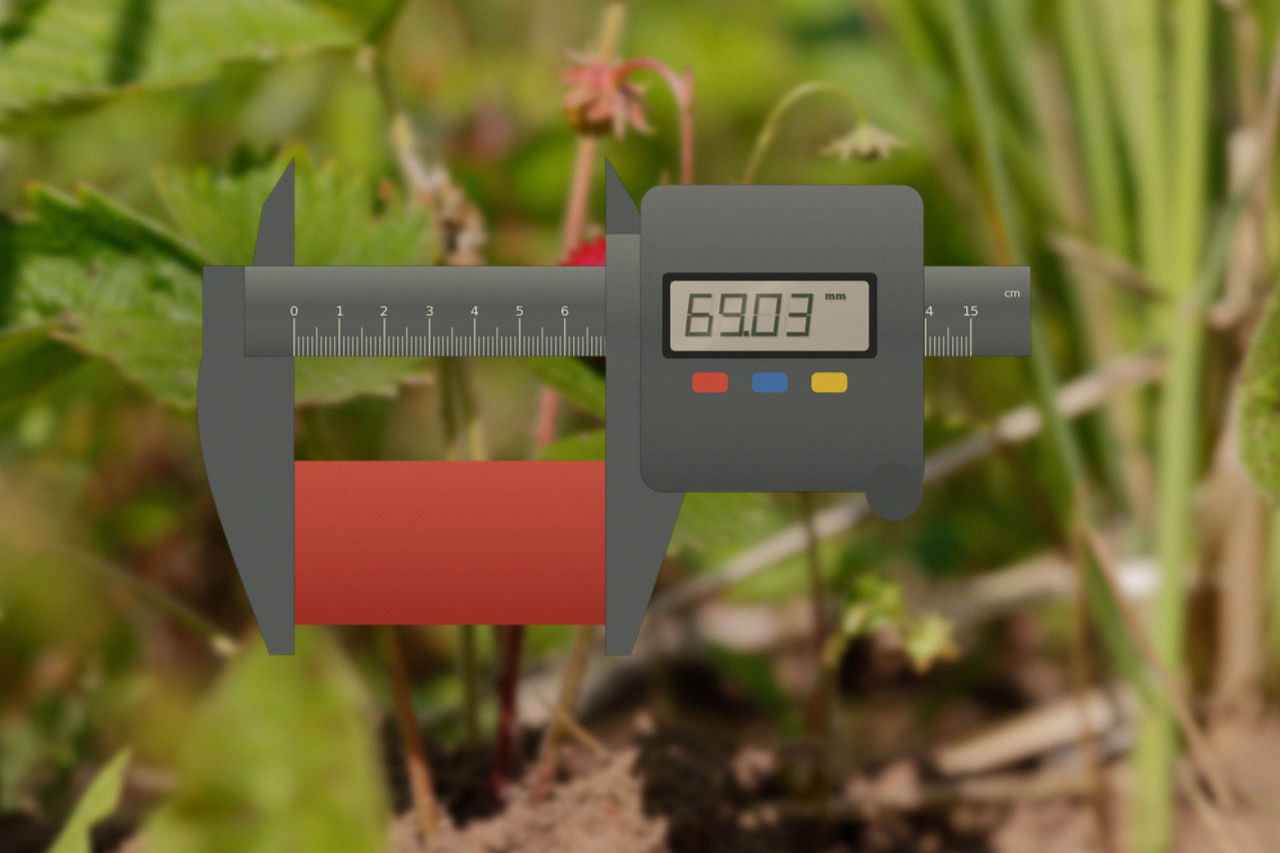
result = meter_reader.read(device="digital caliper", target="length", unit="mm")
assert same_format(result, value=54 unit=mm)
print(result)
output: value=69.03 unit=mm
